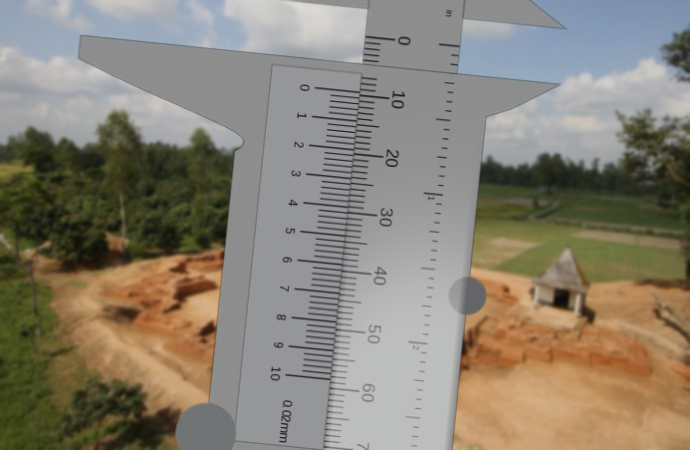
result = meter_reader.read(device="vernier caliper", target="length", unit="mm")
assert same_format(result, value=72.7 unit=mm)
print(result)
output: value=9.5 unit=mm
